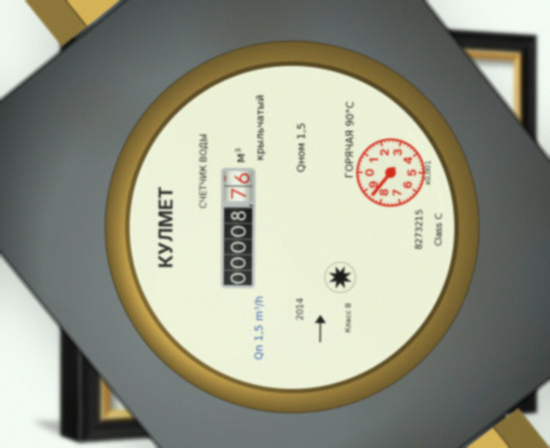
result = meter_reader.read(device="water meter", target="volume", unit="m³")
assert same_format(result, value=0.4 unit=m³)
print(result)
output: value=8.758 unit=m³
